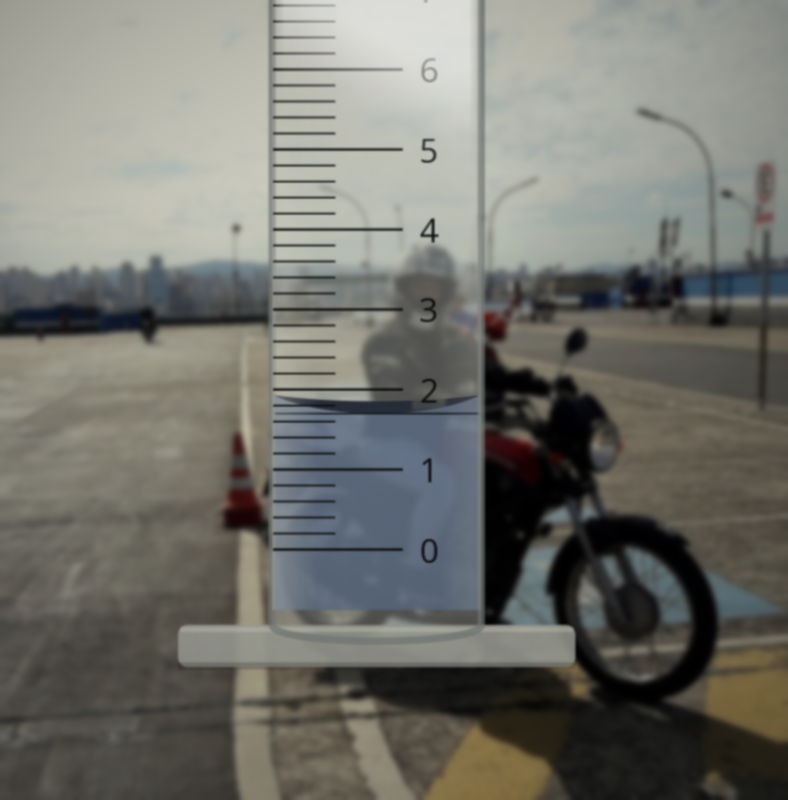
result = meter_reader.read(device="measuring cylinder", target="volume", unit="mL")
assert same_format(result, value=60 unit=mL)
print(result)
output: value=1.7 unit=mL
